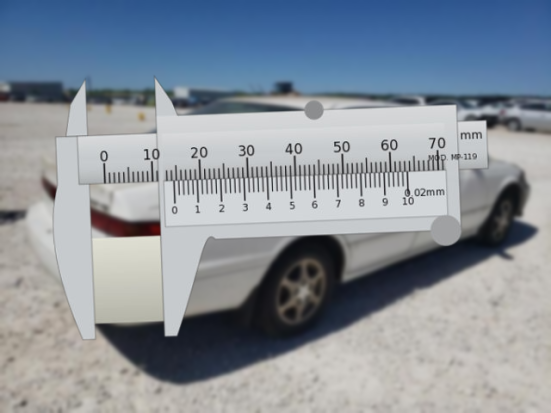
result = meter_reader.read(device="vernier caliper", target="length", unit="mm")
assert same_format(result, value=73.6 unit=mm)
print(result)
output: value=14.5 unit=mm
